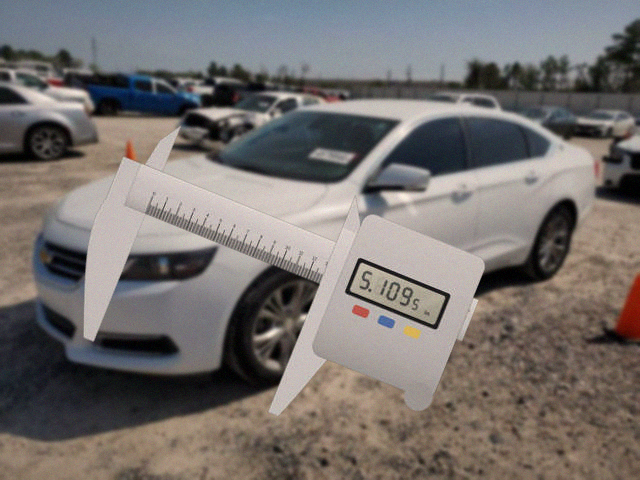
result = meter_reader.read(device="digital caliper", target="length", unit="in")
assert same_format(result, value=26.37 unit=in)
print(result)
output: value=5.1095 unit=in
